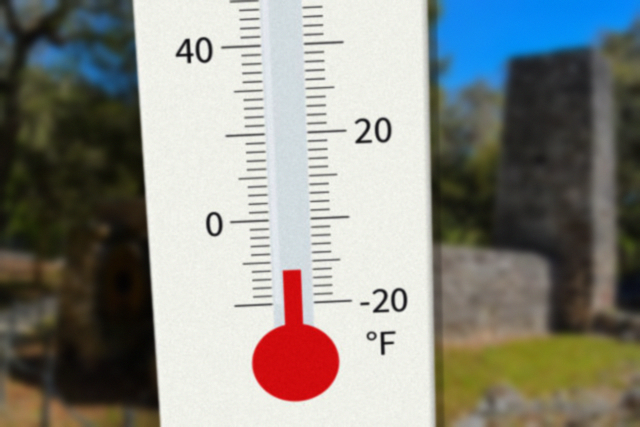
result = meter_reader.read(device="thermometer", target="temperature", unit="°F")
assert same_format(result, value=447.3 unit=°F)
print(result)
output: value=-12 unit=°F
